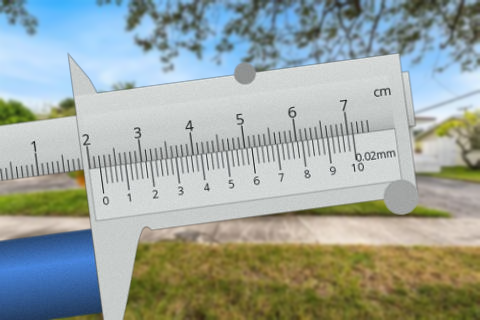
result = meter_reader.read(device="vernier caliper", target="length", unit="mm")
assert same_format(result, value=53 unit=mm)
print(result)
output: value=22.0 unit=mm
